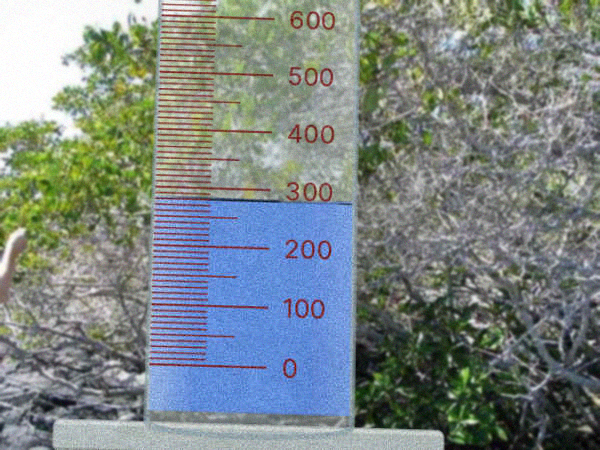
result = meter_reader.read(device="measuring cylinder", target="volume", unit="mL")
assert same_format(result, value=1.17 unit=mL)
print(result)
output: value=280 unit=mL
